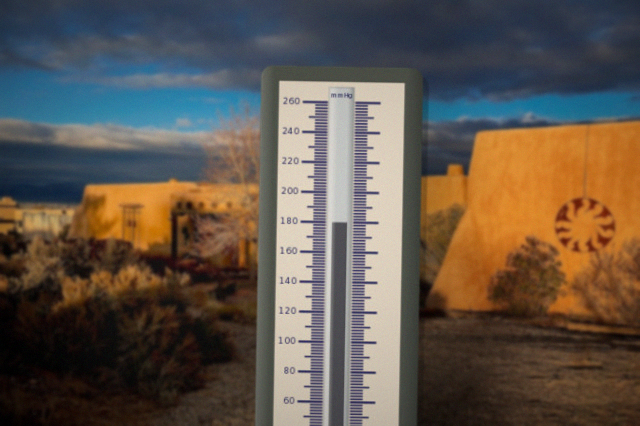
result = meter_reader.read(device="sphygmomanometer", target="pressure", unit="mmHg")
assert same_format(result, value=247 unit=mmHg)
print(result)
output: value=180 unit=mmHg
